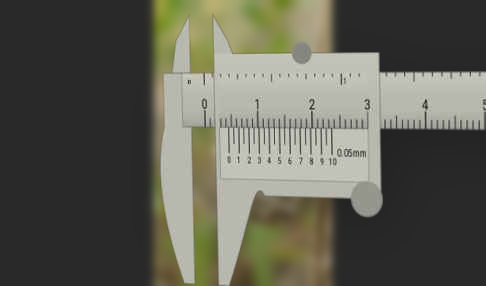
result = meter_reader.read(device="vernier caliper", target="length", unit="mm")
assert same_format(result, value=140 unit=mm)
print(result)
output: value=4.5 unit=mm
